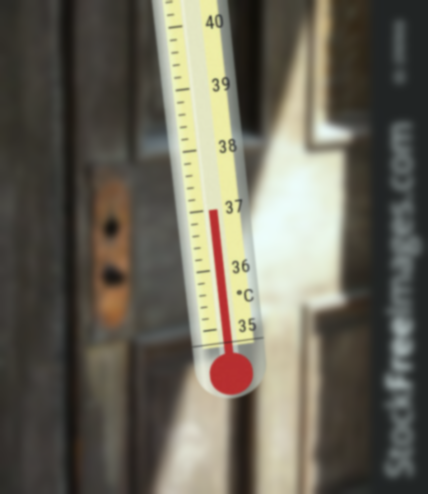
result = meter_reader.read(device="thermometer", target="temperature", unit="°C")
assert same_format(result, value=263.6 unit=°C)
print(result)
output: value=37 unit=°C
